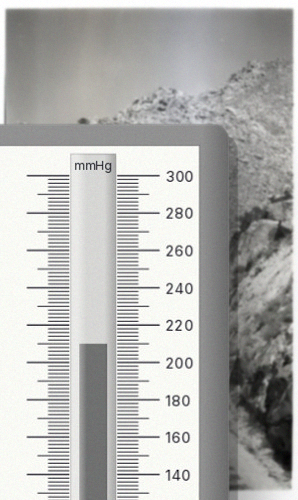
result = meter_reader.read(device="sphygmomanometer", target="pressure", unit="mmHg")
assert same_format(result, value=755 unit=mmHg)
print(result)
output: value=210 unit=mmHg
